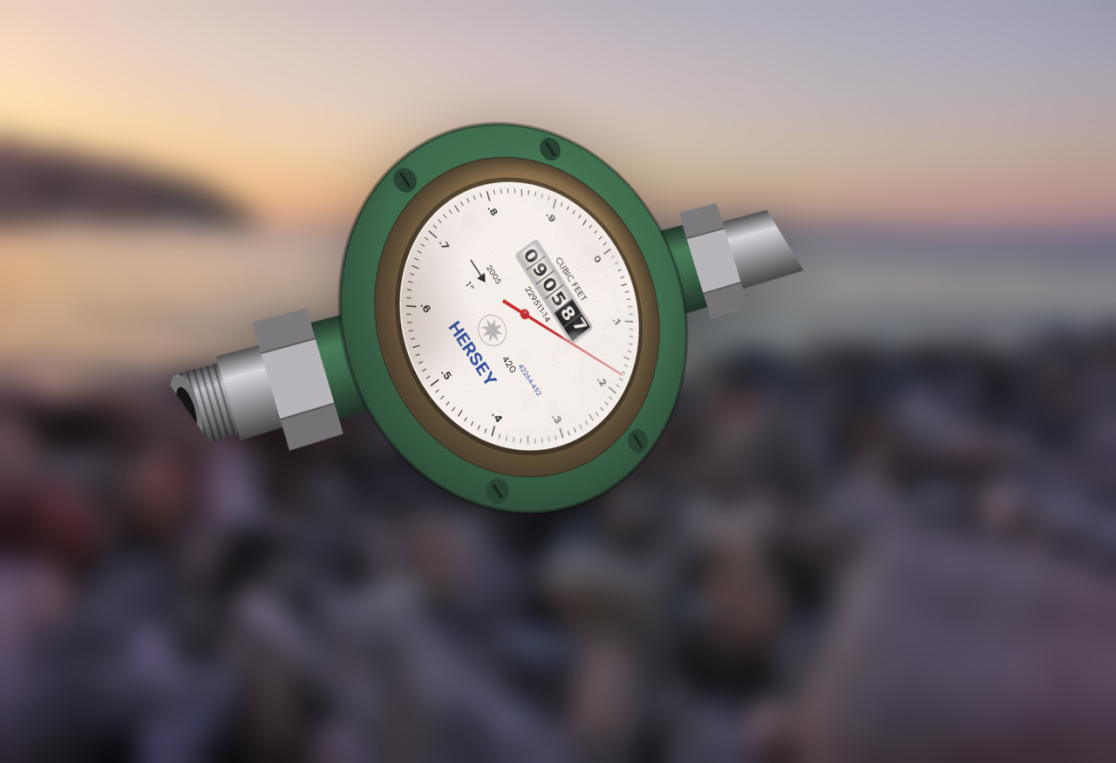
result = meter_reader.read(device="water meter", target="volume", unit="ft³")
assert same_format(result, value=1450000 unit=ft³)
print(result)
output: value=90587.17 unit=ft³
